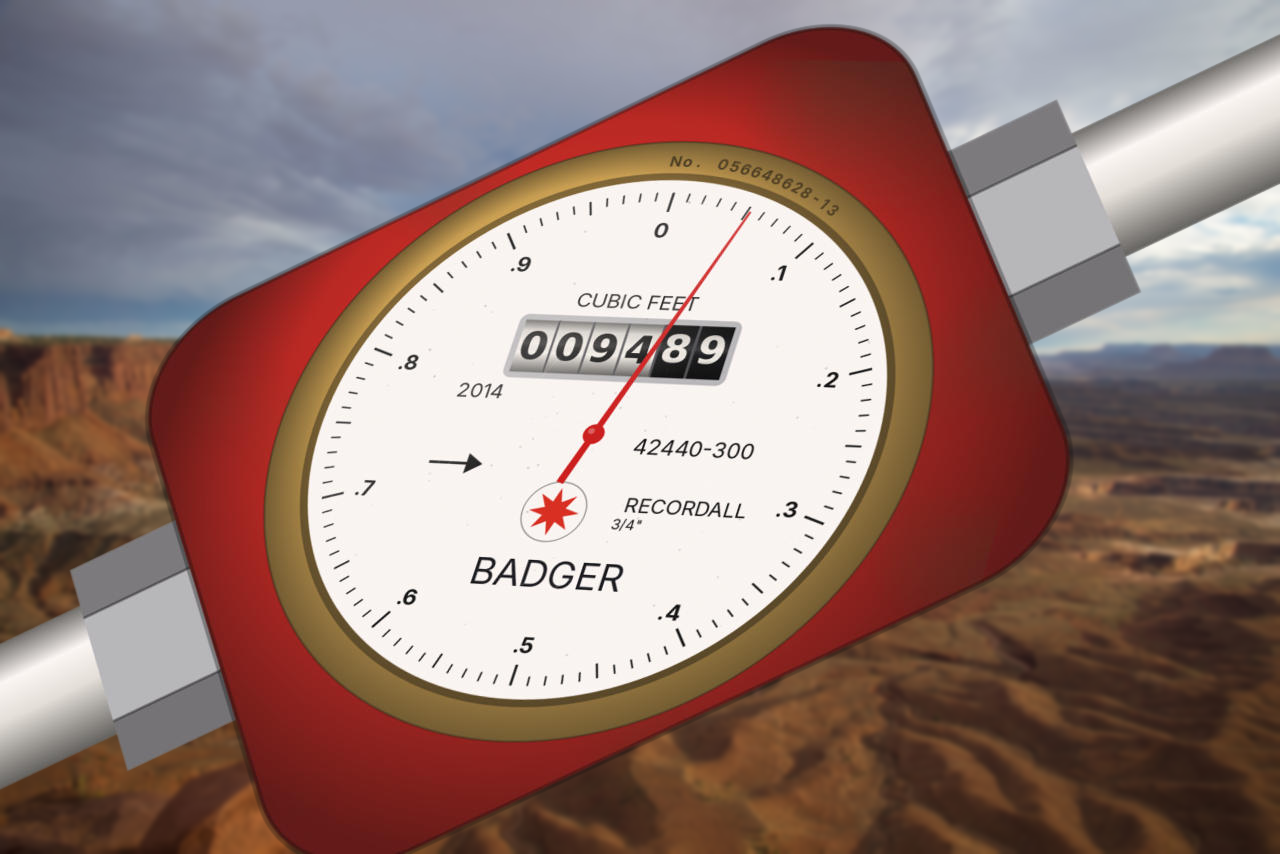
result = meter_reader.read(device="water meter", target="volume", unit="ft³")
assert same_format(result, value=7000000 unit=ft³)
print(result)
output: value=9489.05 unit=ft³
